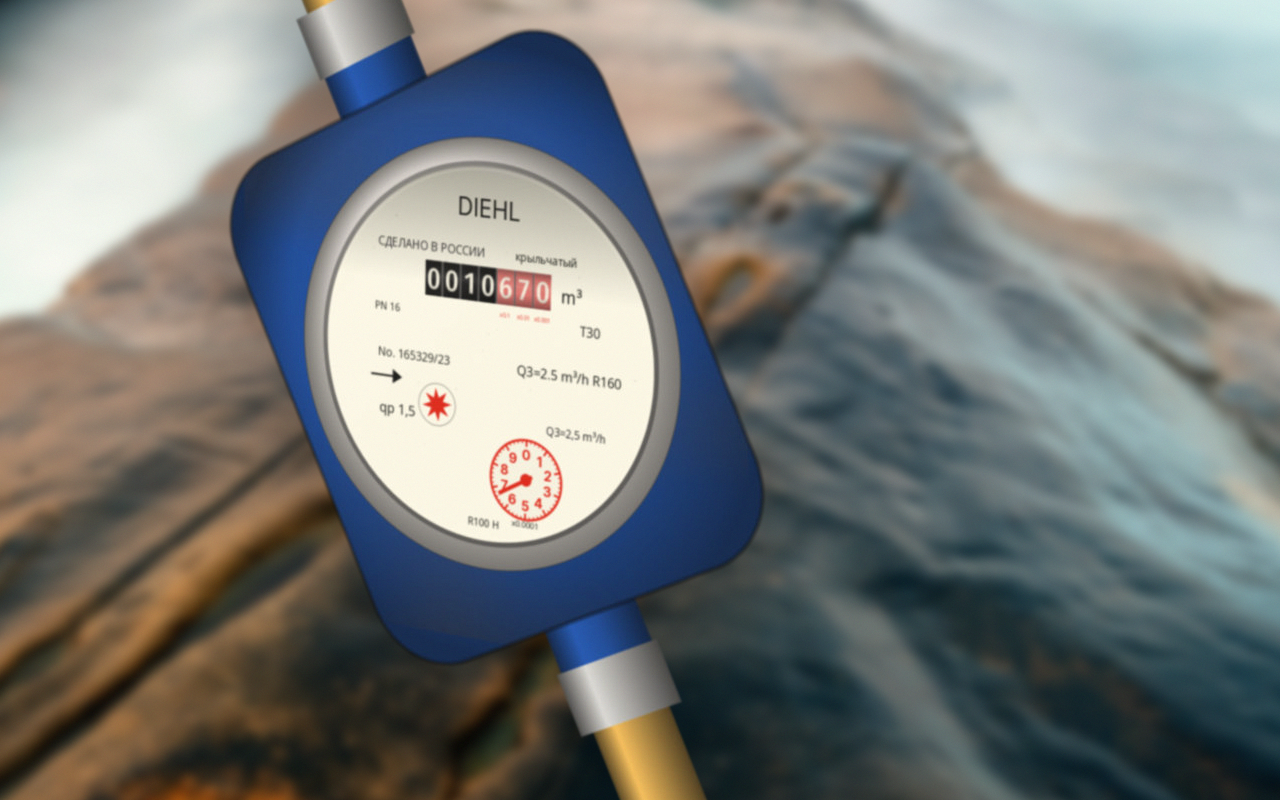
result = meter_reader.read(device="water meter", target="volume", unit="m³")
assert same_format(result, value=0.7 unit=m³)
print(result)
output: value=10.6706 unit=m³
